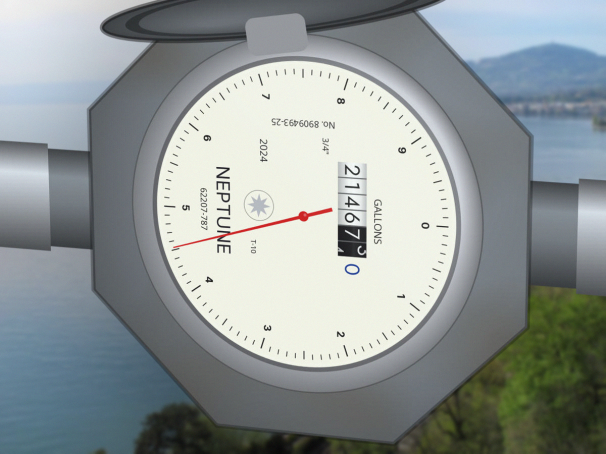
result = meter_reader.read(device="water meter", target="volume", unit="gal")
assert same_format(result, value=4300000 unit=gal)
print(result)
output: value=2146734.5 unit=gal
